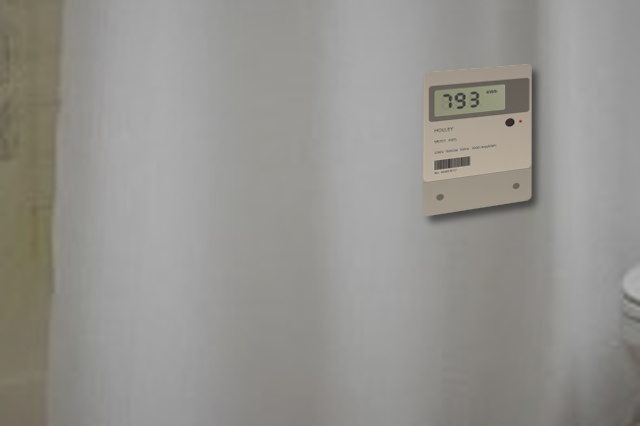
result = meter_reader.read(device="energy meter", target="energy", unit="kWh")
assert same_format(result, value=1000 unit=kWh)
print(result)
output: value=793 unit=kWh
